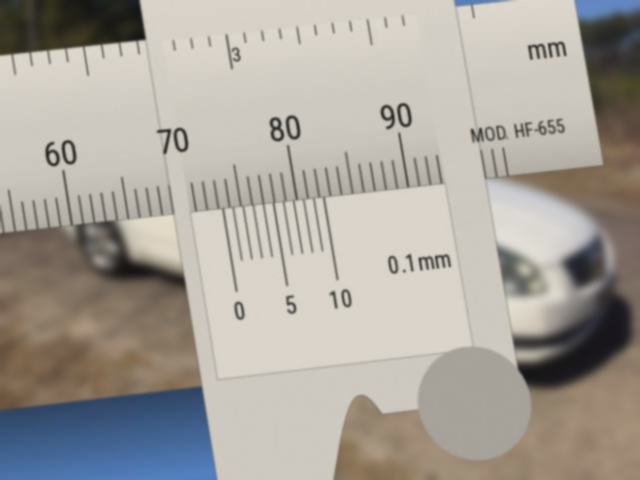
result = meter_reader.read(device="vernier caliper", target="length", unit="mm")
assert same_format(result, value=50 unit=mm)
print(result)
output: value=73.4 unit=mm
